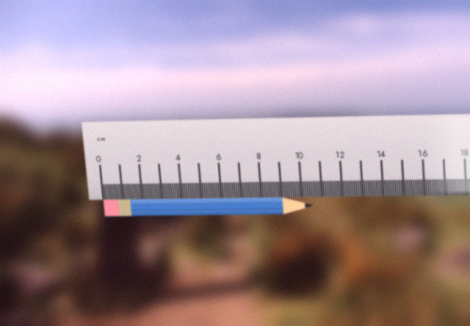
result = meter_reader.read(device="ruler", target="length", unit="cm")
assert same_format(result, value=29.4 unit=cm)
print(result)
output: value=10.5 unit=cm
